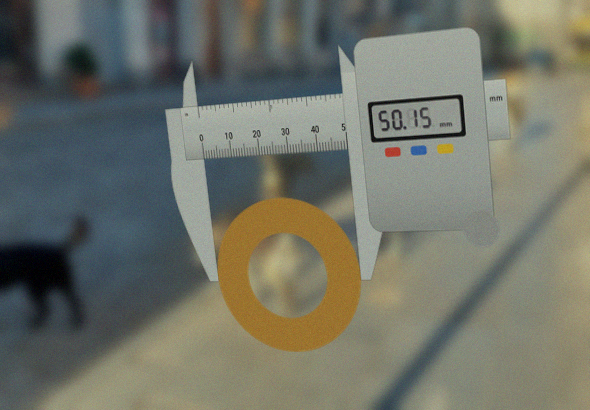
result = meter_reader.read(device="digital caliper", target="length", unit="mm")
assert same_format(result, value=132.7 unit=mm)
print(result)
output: value=50.15 unit=mm
